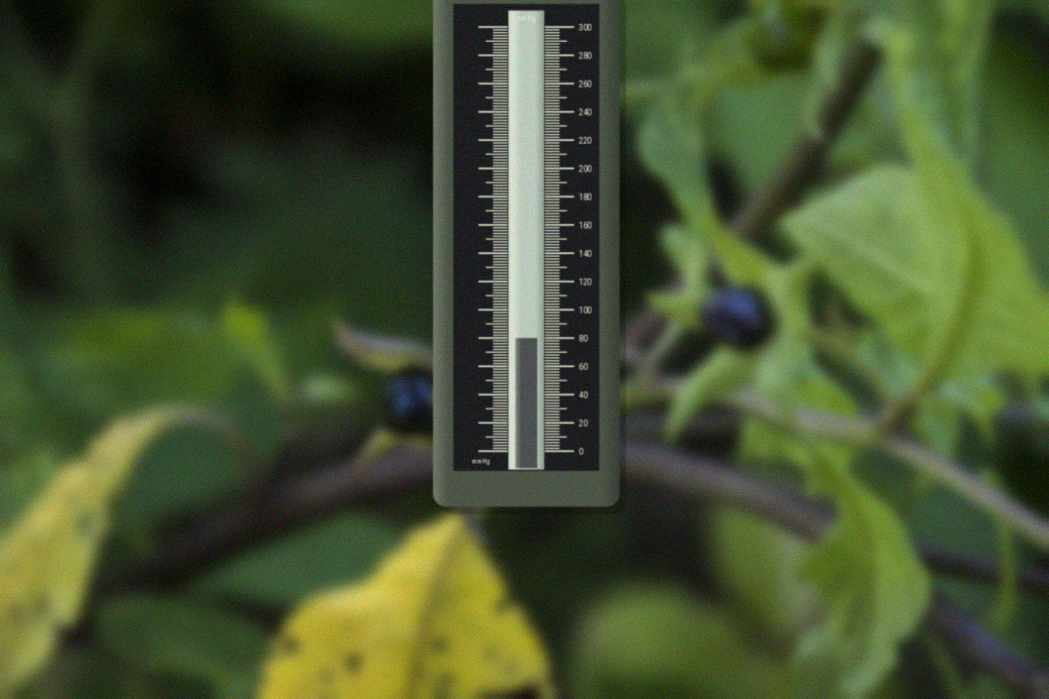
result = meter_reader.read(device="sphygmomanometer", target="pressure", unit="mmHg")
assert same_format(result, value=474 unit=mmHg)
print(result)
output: value=80 unit=mmHg
